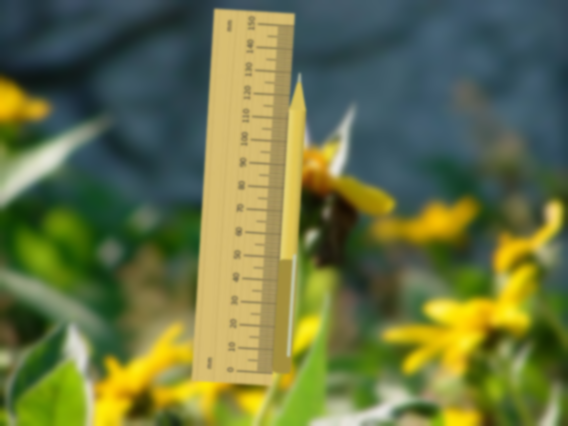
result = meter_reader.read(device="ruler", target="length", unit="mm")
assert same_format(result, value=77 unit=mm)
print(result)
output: value=130 unit=mm
